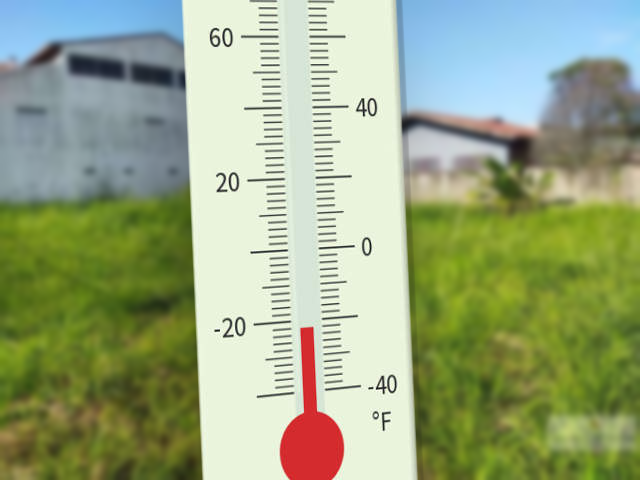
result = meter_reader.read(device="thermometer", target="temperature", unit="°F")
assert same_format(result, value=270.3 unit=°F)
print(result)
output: value=-22 unit=°F
